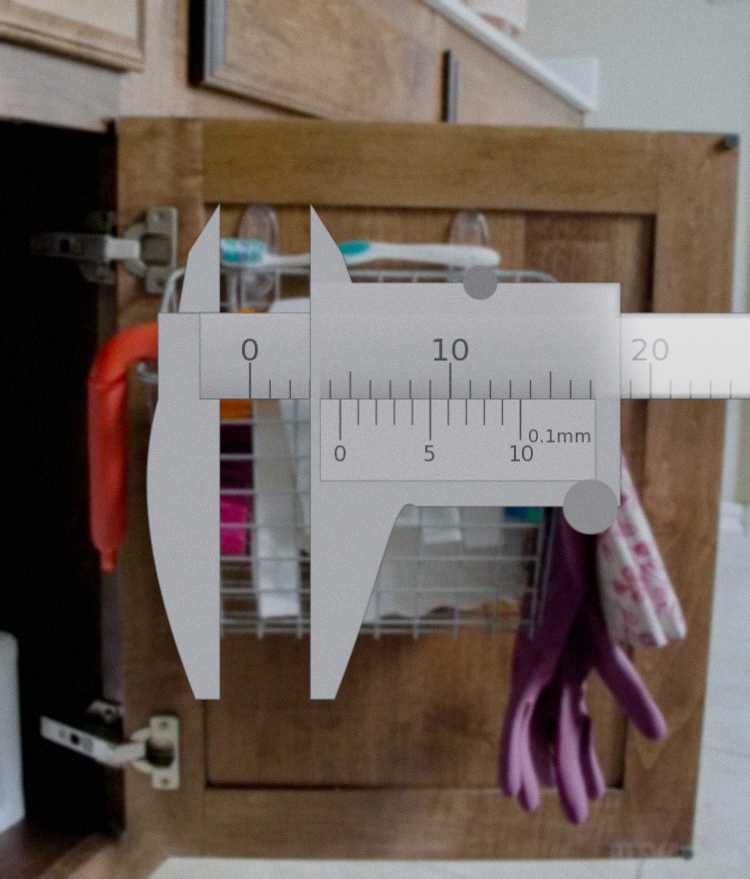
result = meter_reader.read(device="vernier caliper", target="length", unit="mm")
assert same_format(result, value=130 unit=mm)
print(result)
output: value=4.5 unit=mm
